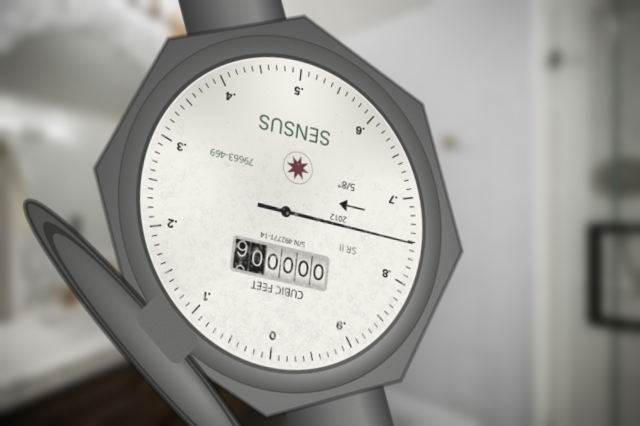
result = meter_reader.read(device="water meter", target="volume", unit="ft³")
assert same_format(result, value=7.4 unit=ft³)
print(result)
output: value=5.75 unit=ft³
